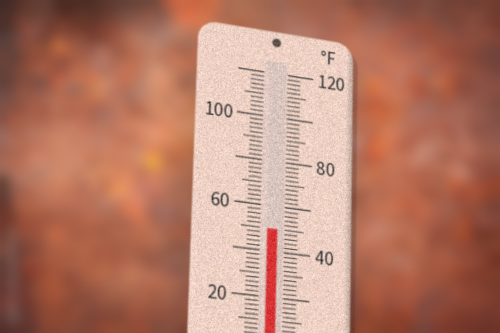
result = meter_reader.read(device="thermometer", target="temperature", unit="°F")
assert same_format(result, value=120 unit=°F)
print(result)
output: value=50 unit=°F
